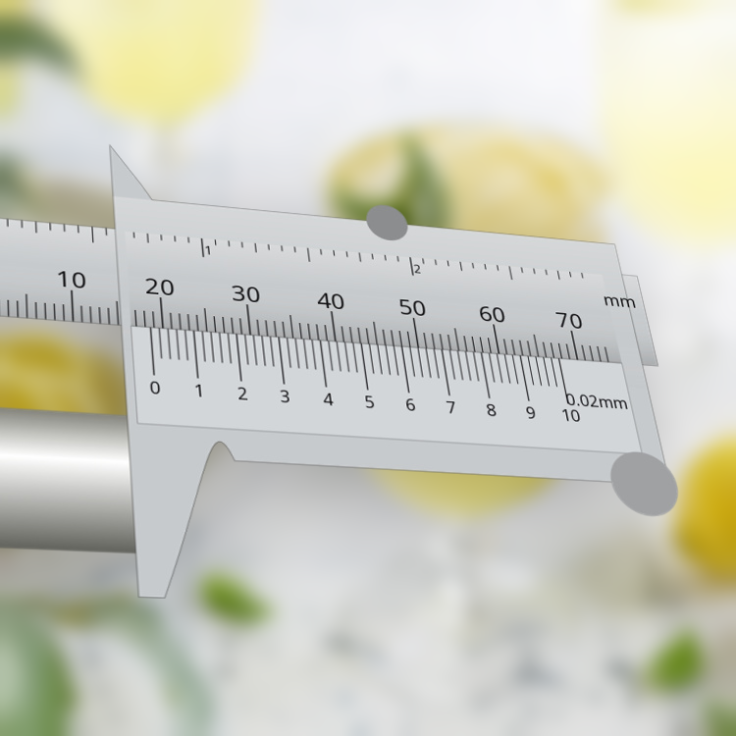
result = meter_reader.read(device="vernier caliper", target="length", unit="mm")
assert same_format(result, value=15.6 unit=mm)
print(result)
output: value=18.6 unit=mm
